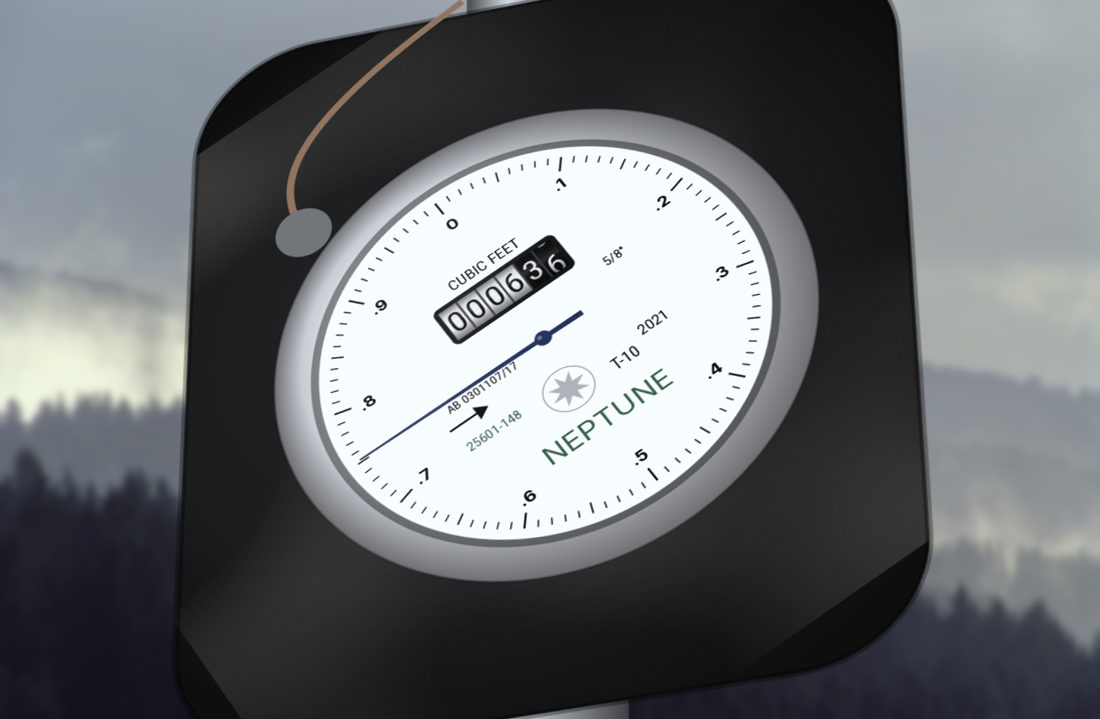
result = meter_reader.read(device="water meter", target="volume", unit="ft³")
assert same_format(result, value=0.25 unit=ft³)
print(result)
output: value=635.75 unit=ft³
